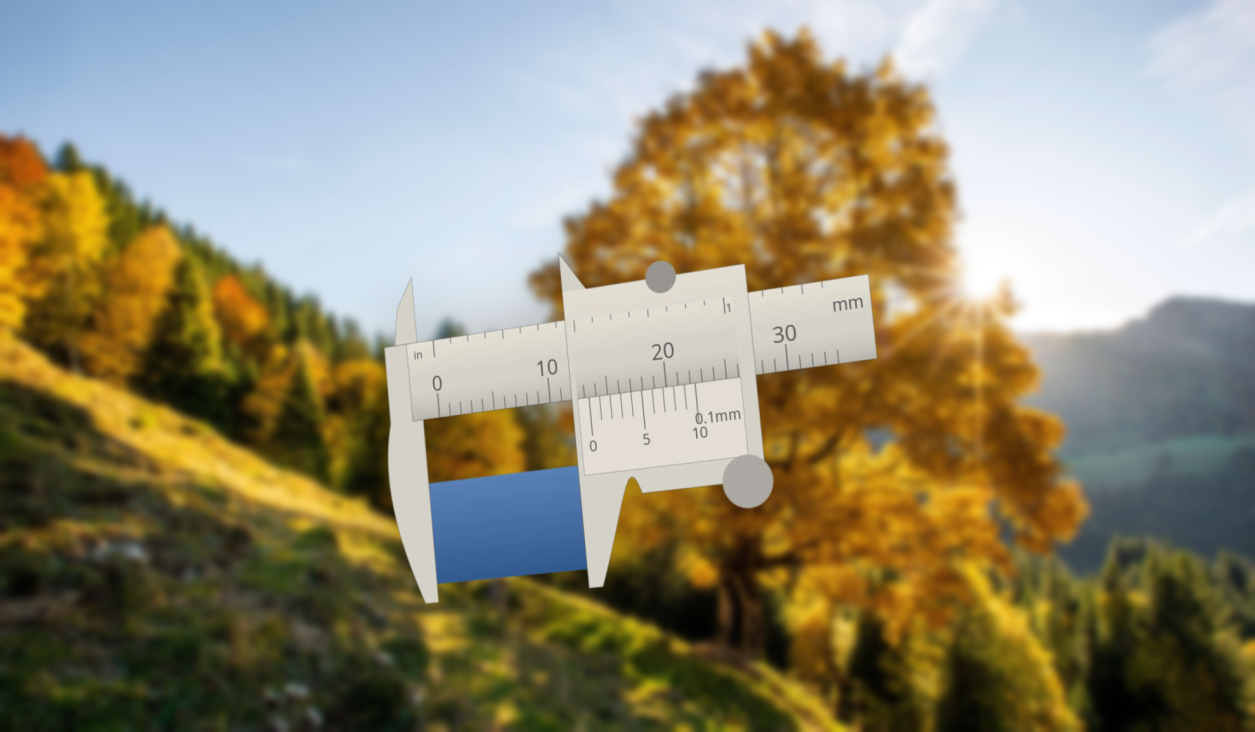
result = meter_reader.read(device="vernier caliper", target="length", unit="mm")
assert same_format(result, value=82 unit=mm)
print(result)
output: value=13.4 unit=mm
